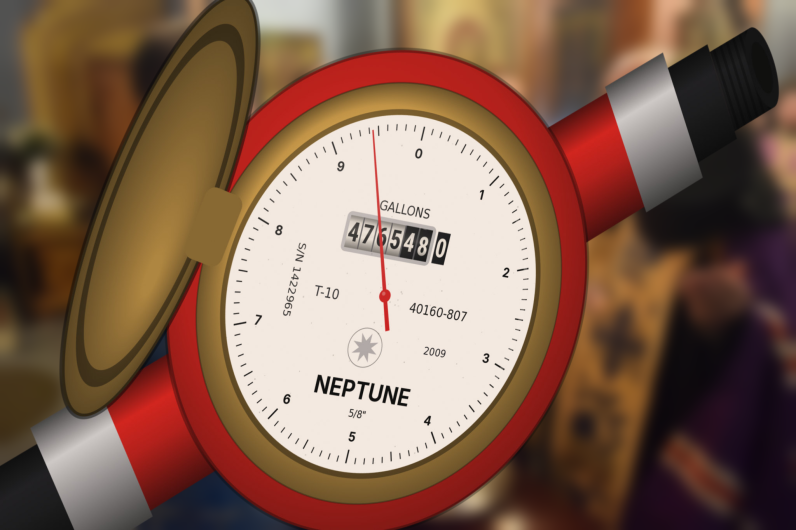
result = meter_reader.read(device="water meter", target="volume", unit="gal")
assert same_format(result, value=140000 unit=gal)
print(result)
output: value=4765479.4 unit=gal
